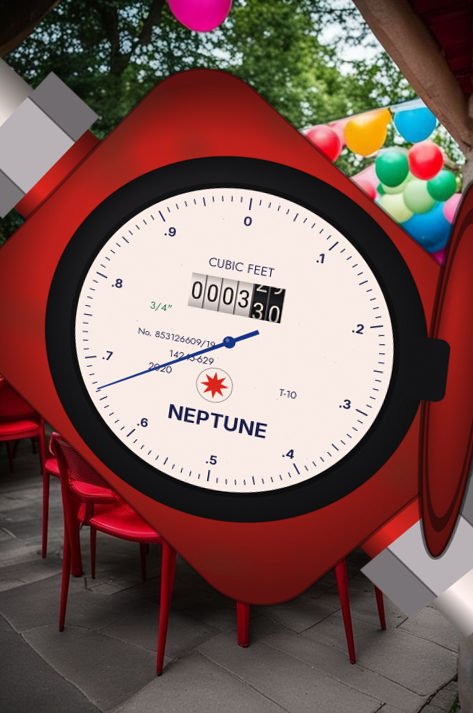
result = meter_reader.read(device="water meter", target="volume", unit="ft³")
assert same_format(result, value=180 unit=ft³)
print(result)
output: value=329.66 unit=ft³
